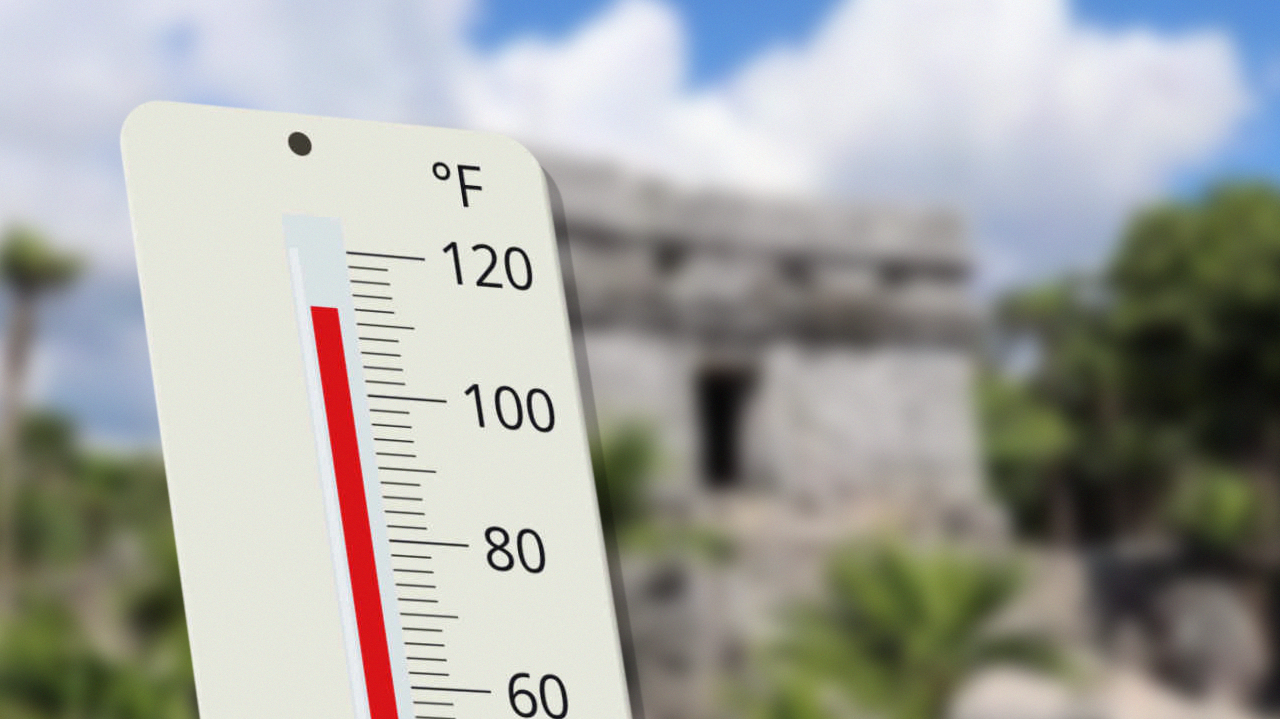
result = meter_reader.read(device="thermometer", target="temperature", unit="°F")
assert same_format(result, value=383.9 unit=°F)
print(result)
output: value=112 unit=°F
